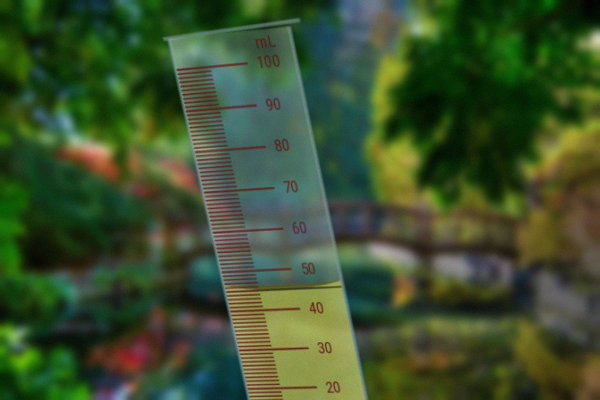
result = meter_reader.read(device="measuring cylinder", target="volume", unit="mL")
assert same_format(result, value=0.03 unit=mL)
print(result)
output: value=45 unit=mL
